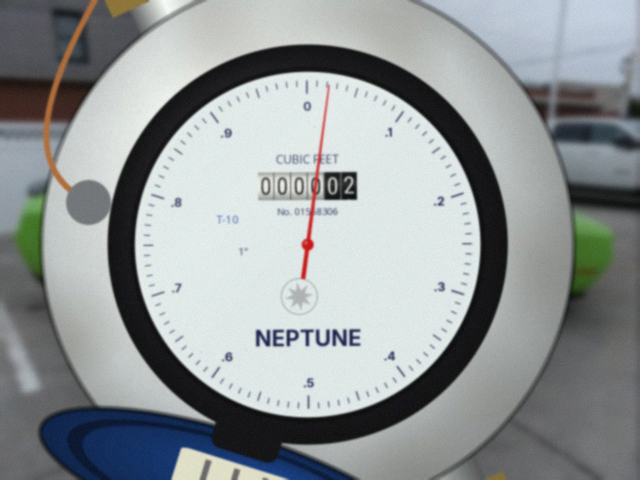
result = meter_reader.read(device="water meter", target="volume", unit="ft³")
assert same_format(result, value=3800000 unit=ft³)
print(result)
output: value=2.02 unit=ft³
